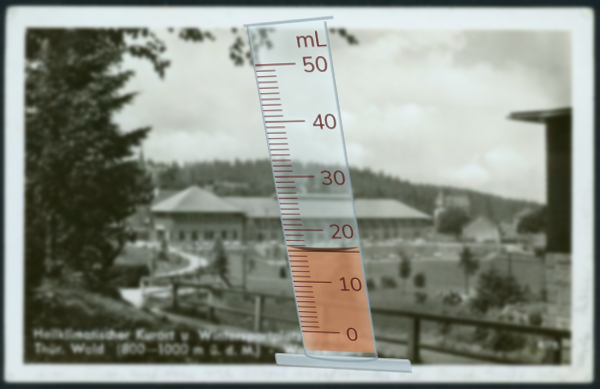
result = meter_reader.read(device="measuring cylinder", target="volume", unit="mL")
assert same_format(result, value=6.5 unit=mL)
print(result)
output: value=16 unit=mL
